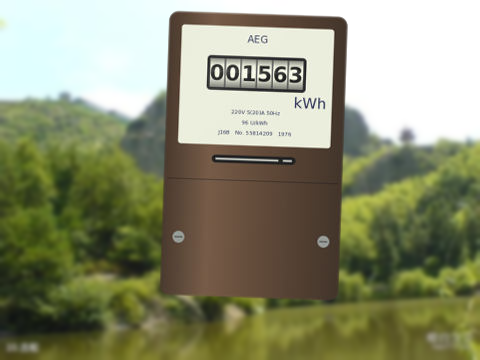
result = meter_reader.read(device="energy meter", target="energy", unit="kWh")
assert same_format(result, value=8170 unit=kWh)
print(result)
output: value=1563 unit=kWh
